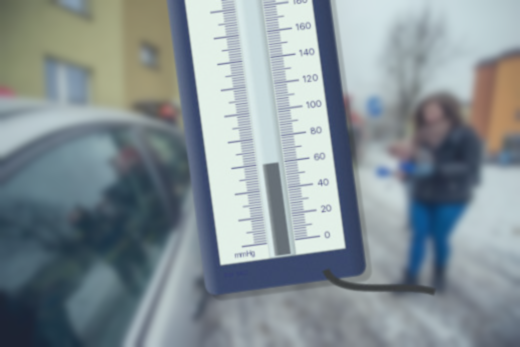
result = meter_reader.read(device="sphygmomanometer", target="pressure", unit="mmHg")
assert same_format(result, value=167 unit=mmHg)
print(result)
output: value=60 unit=mmHg
